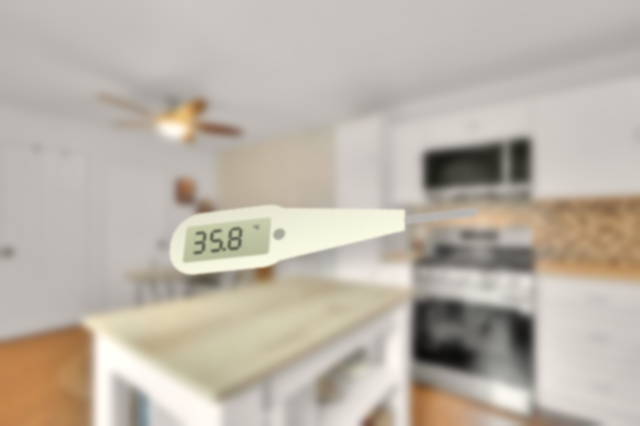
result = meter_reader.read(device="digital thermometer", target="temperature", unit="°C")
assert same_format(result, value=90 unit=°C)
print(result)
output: value=35.8 unit=°C
